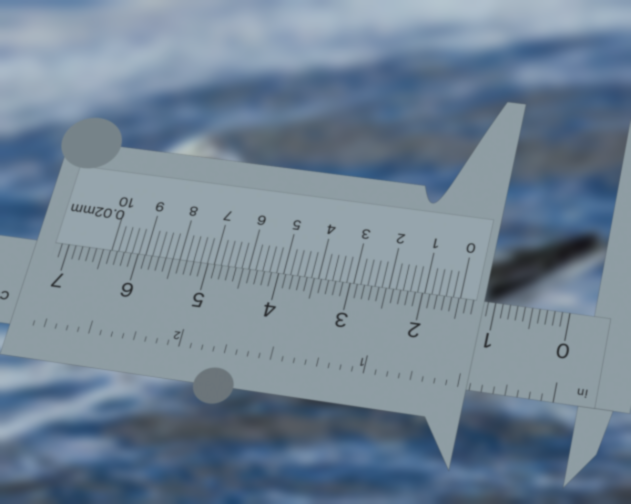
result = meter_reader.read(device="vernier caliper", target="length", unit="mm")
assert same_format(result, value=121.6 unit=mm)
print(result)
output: value=14.8 unit=mm
